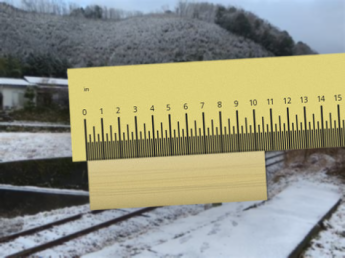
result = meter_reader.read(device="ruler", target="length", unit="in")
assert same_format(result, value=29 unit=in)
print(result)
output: value=10.5 unit=in
